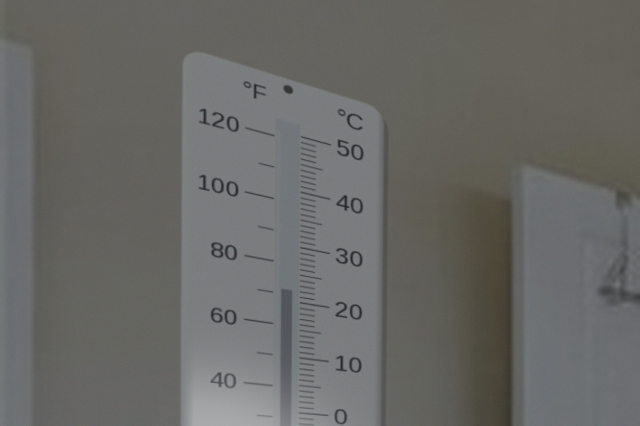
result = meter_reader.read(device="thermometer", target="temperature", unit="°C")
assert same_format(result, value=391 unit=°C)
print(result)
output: value=22 unit=°C
